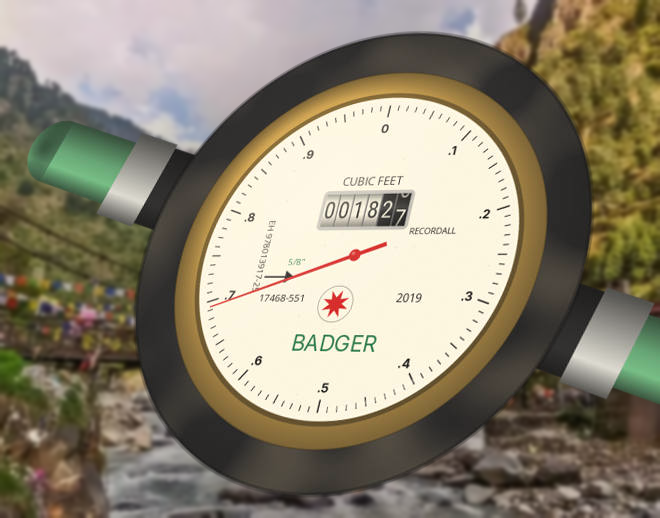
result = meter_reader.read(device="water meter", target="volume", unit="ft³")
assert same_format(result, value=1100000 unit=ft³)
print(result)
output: value=1826.69 unit=ft³
